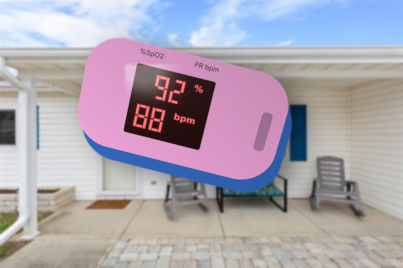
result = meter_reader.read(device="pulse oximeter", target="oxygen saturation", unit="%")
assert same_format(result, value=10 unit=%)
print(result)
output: value=92 unit=%
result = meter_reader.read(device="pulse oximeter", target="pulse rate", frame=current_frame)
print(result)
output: value=88 unit=bpm
